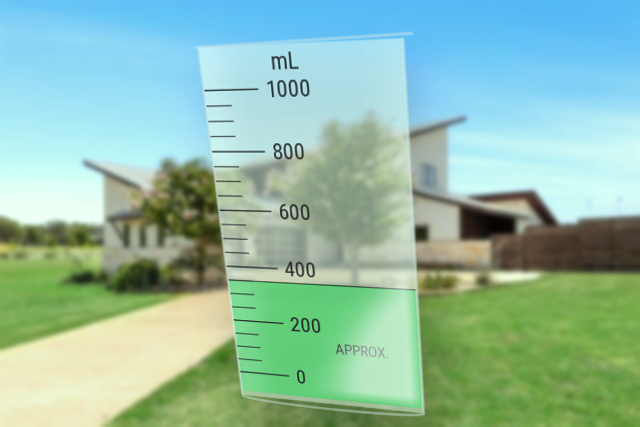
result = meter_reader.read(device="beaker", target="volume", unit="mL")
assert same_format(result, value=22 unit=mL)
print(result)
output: value=350 unit=mL
